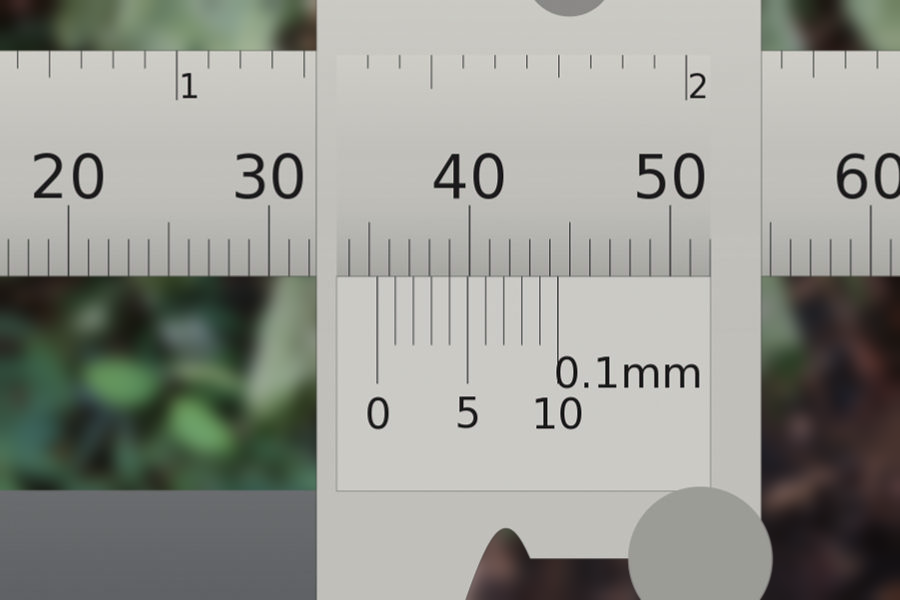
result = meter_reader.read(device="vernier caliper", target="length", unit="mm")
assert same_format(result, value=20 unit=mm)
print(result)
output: value=35.4 unit=mm
